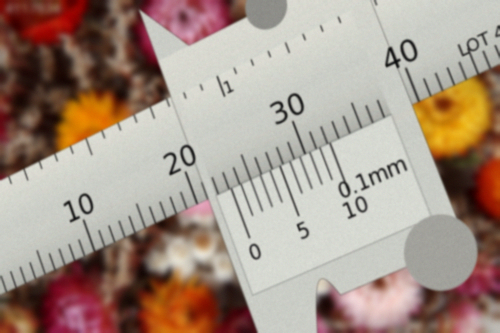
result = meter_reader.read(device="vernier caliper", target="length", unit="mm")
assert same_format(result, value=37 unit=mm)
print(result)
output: value=23.2 unit=mm
